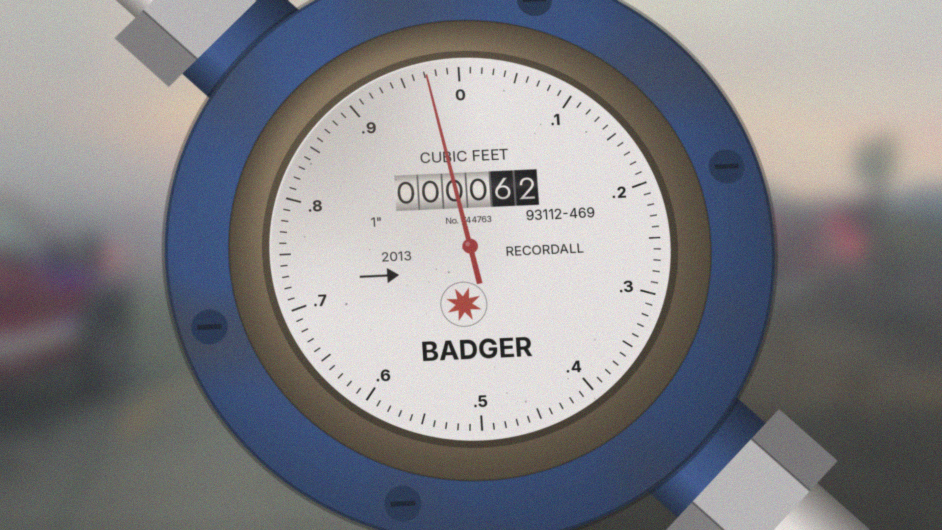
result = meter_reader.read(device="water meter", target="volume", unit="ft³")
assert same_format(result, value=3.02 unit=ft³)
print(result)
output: value=61.97 unit=ft³
